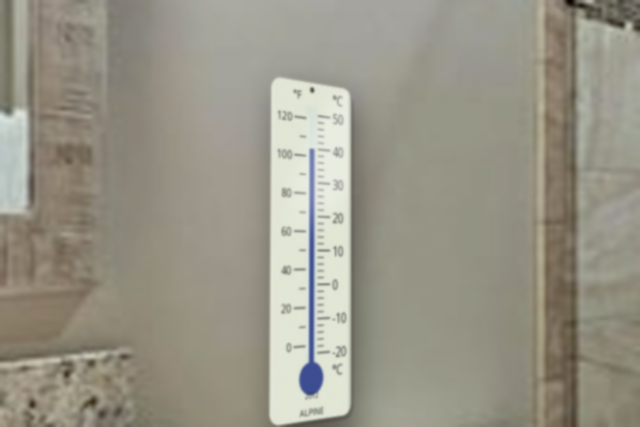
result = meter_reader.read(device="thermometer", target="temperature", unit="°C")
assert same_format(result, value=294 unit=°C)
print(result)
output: value=40 unit=°C
